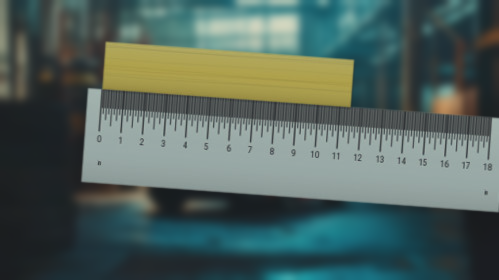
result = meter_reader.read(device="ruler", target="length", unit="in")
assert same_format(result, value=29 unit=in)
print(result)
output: value=11.5 unit=in
